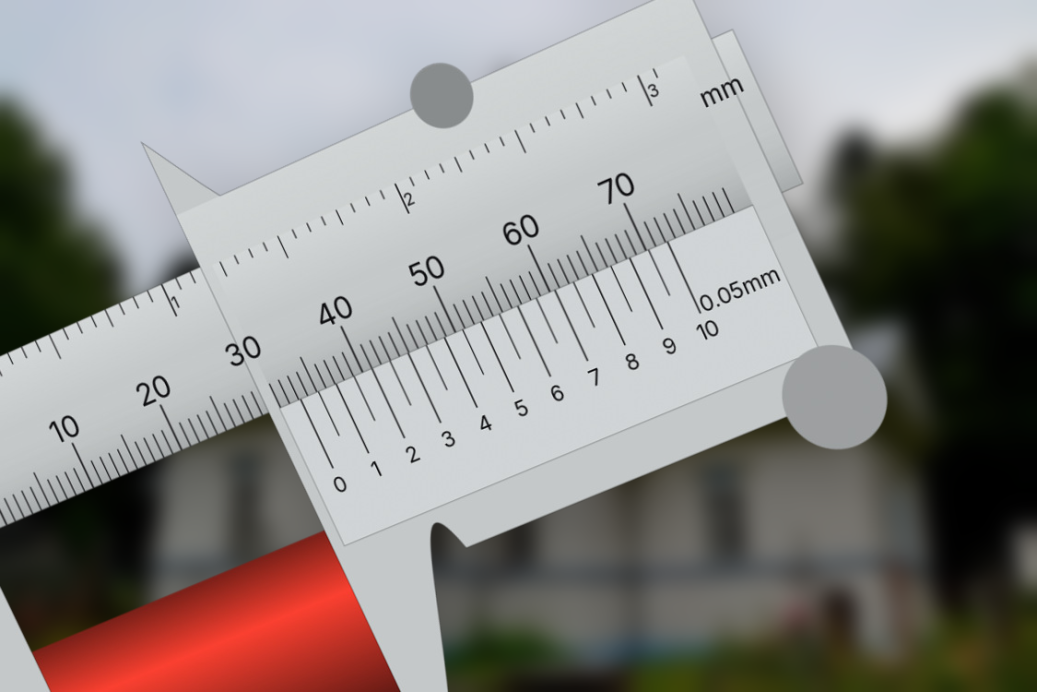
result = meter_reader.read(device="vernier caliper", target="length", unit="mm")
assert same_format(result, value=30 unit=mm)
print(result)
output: value=33.2 unit=mm
